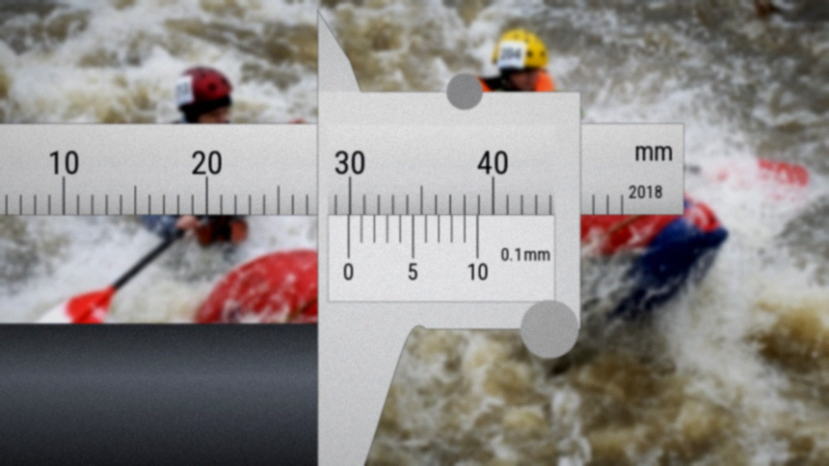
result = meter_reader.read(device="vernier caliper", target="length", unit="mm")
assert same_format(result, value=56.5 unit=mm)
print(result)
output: value=29.9 unit=mm
